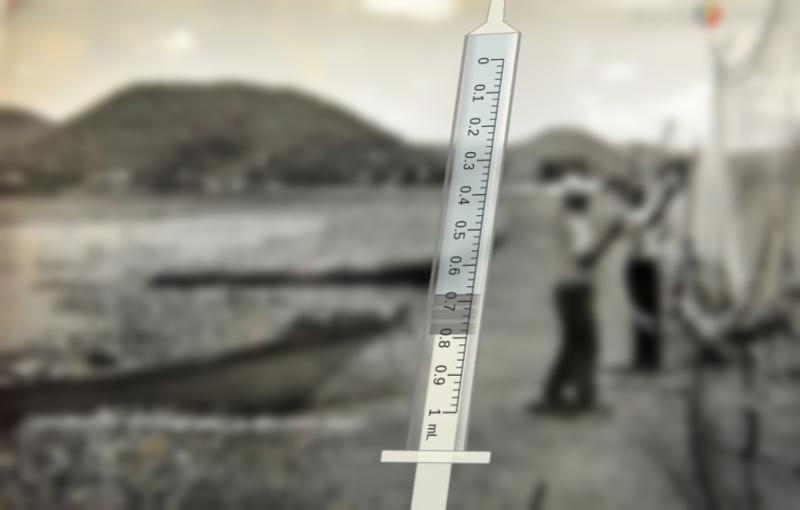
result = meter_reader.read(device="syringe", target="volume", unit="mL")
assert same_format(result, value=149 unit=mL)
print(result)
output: value=0.68 unit=mL
